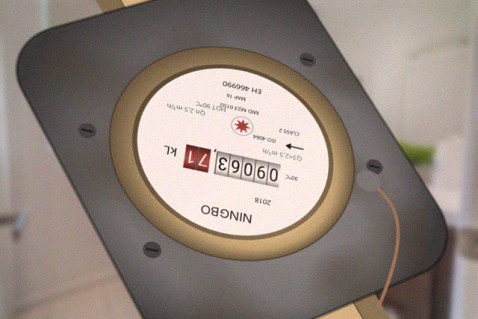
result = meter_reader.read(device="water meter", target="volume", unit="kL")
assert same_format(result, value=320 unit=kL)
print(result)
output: value=9063.71 unit=kL
